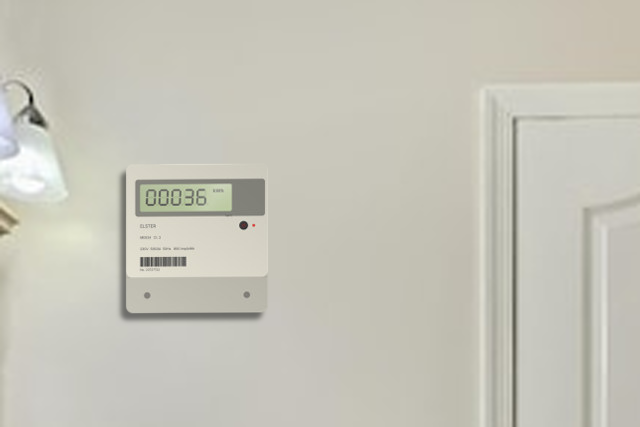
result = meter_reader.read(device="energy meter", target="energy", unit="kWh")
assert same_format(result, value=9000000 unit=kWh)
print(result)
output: value=36 unit=kWh
